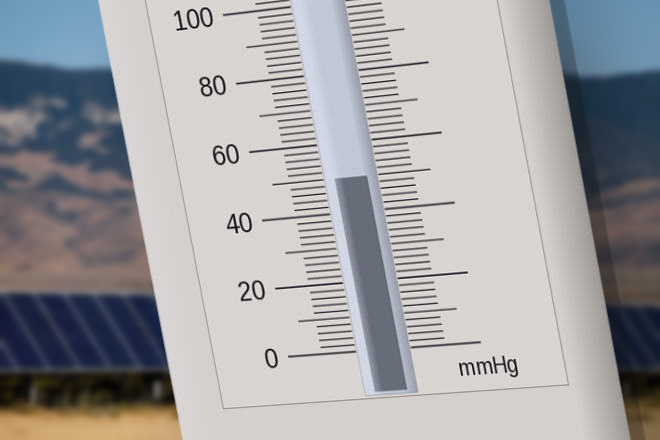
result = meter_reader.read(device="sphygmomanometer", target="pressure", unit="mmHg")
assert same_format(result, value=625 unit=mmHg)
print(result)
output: value=50 unit=mmHg
